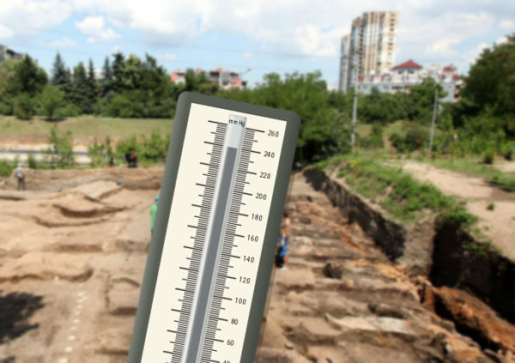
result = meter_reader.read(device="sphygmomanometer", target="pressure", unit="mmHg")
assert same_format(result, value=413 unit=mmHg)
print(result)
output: value=240 unit=mmHg
